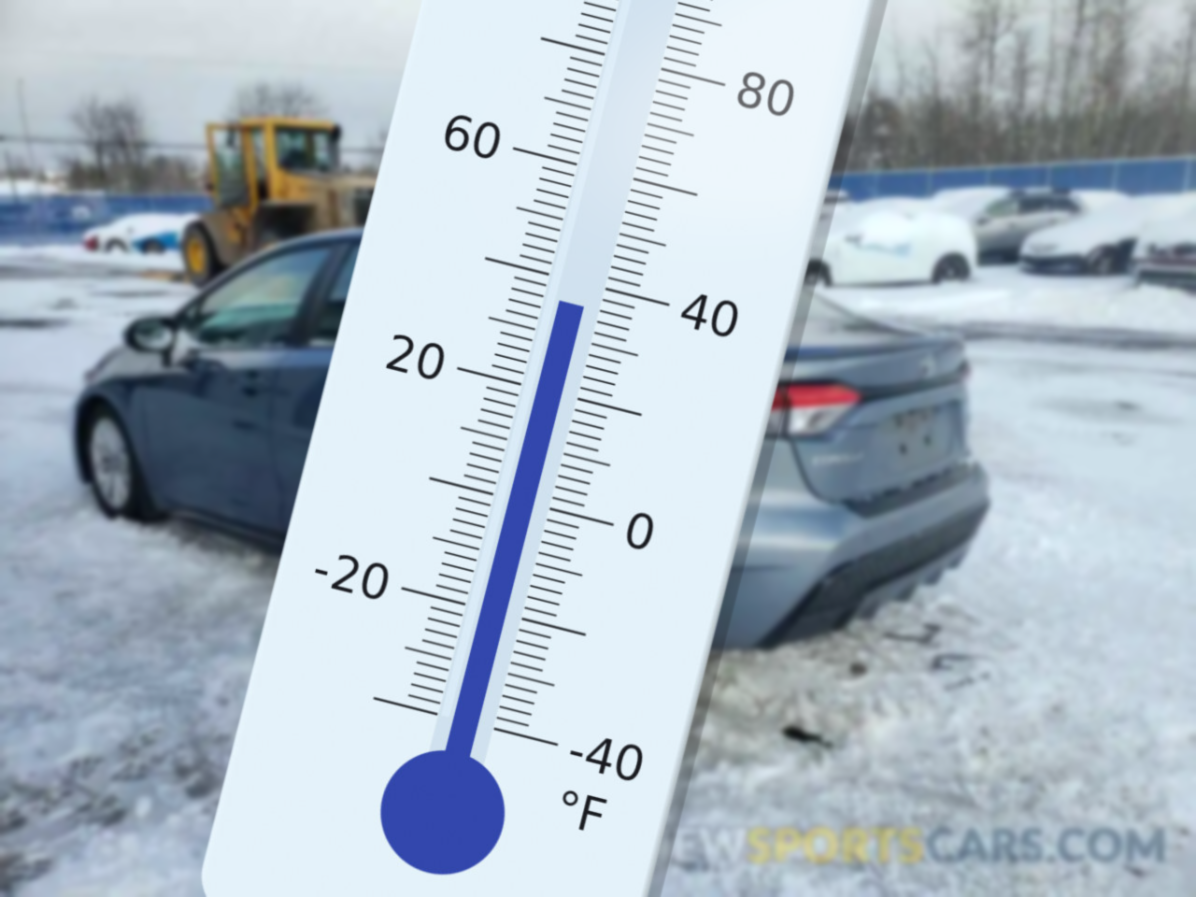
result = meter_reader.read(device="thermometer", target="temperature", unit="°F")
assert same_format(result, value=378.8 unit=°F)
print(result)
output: value=36 unit=°F
